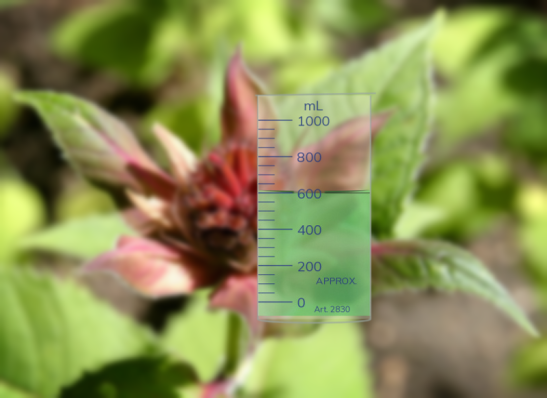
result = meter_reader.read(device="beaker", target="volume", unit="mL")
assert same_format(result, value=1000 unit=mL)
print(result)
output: value=600 unit=mL
